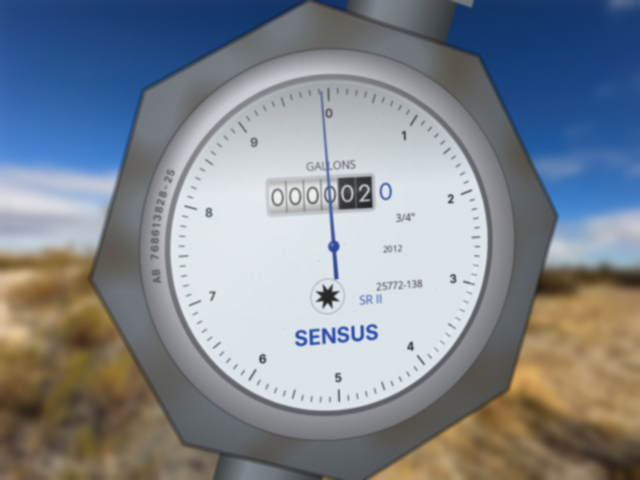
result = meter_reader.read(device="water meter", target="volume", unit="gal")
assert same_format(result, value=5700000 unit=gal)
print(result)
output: value=19.9 unit=gal
